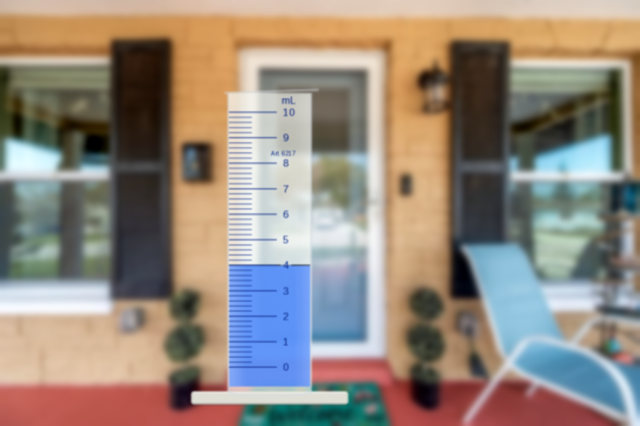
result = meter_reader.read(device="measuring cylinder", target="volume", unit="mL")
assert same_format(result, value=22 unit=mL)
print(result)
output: value=4 unit=mL
